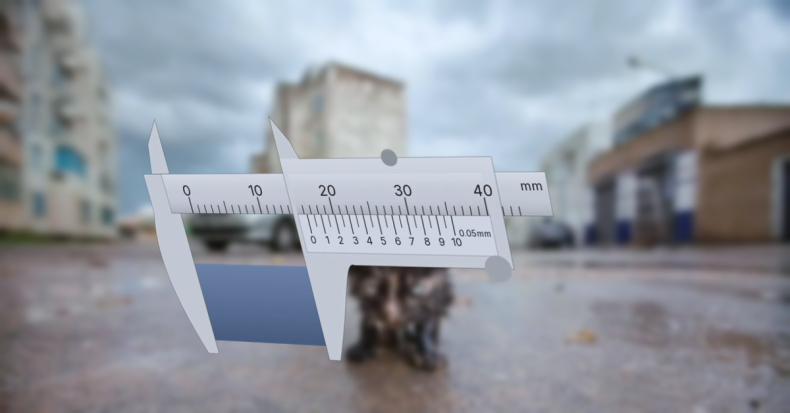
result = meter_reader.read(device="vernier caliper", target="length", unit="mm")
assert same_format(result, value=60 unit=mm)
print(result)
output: value=16.4 unit=mm
